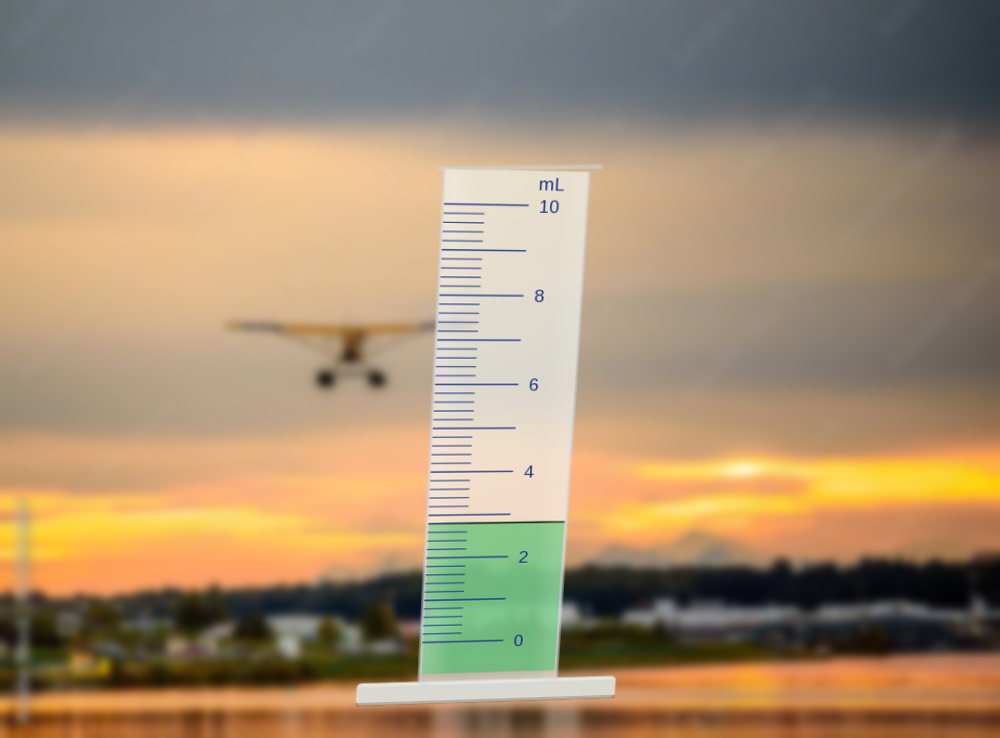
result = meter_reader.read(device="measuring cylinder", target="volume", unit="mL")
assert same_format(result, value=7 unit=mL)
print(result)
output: value=2.8 unit=mL
